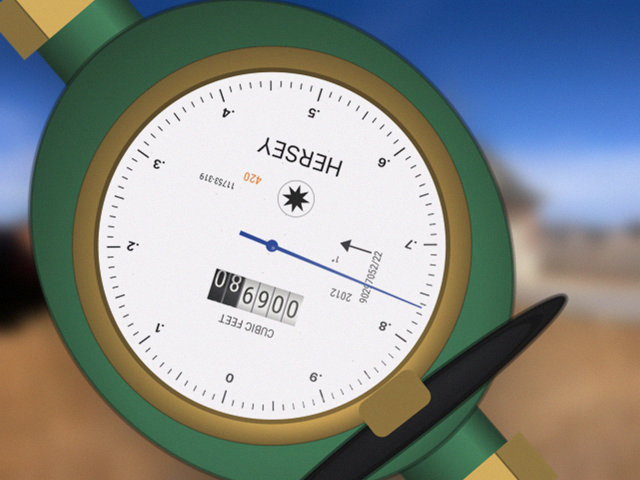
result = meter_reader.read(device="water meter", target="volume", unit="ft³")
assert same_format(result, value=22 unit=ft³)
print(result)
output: value=6979.76 unit=ft³
